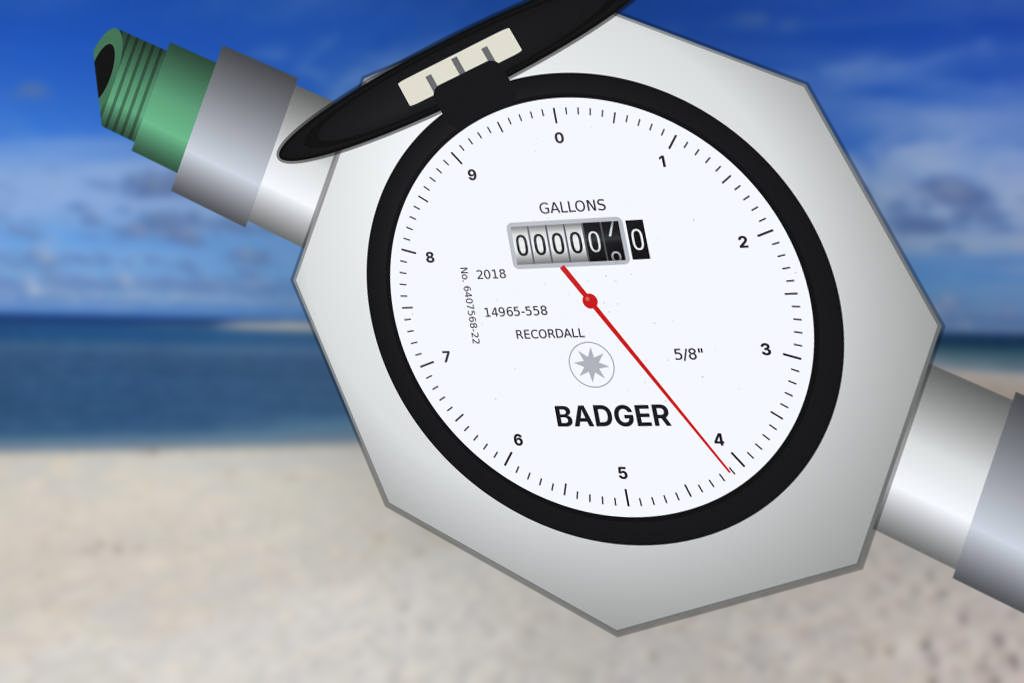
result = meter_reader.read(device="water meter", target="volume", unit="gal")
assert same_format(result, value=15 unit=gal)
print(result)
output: value=74.1 unit=gal
